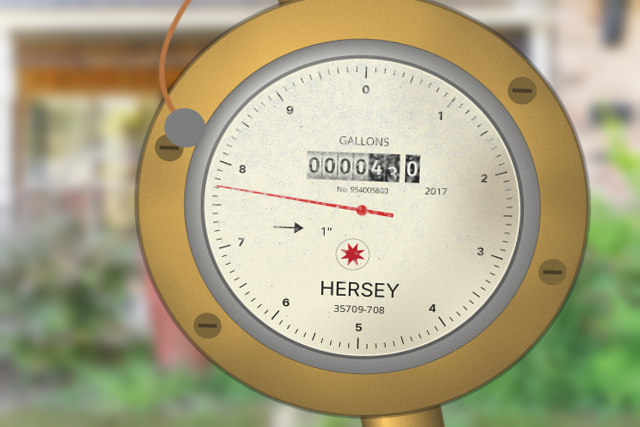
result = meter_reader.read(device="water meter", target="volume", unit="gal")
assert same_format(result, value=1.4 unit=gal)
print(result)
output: value=427.7 unit=gal
